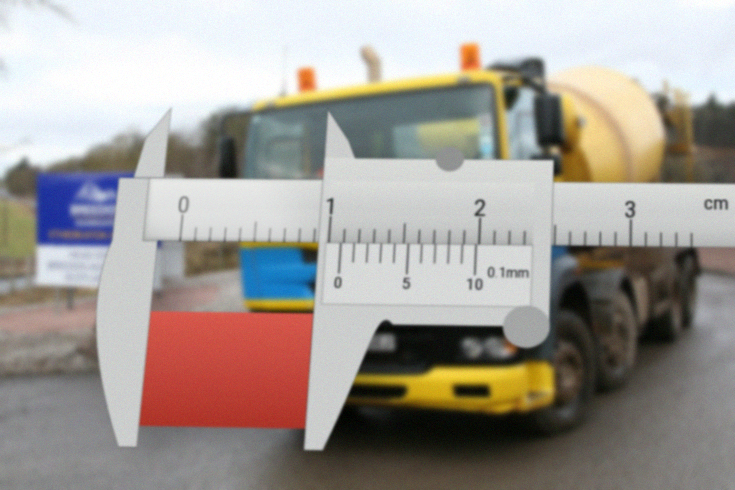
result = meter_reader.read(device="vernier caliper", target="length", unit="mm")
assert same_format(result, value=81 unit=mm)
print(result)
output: value=10.8 unit=mm
